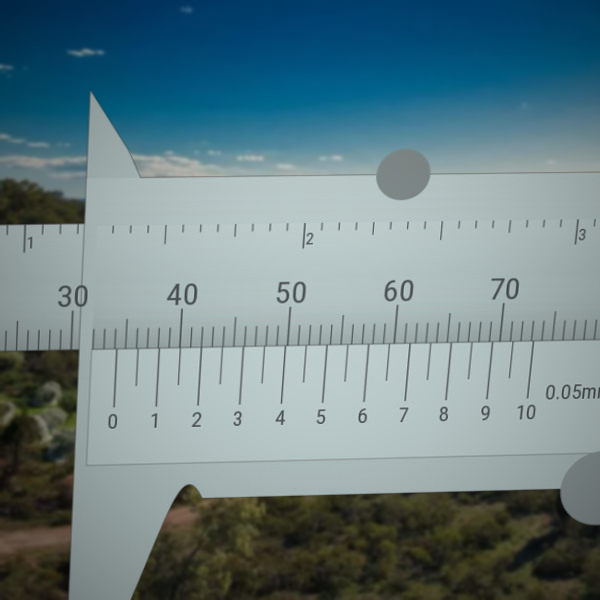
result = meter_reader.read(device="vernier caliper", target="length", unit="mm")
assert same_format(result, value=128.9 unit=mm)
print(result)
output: value=34.2 unit=mm
